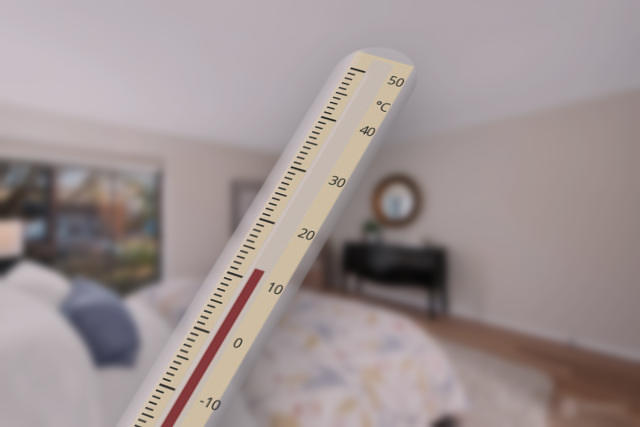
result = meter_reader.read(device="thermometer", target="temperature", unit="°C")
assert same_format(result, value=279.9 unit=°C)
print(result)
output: value=12 unit=°C
